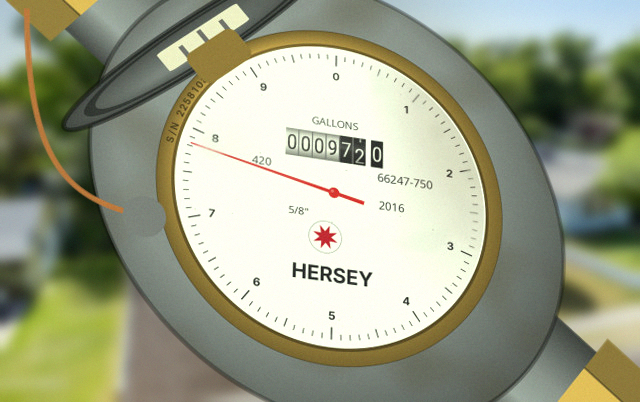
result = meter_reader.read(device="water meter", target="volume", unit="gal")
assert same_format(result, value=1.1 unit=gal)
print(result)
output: value=9717.8 unit=gal
